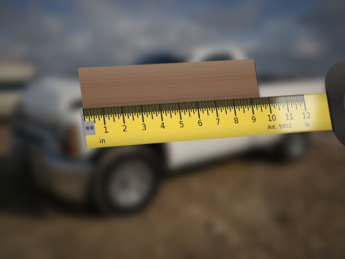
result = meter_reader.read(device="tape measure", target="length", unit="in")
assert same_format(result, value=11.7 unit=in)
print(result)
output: value=9.5 unit=in
